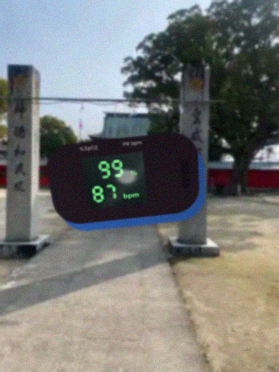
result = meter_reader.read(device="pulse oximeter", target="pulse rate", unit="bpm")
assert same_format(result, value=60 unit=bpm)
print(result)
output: value=87 unit=bpm
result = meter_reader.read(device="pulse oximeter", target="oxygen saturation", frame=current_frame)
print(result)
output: value=99 unit=%
